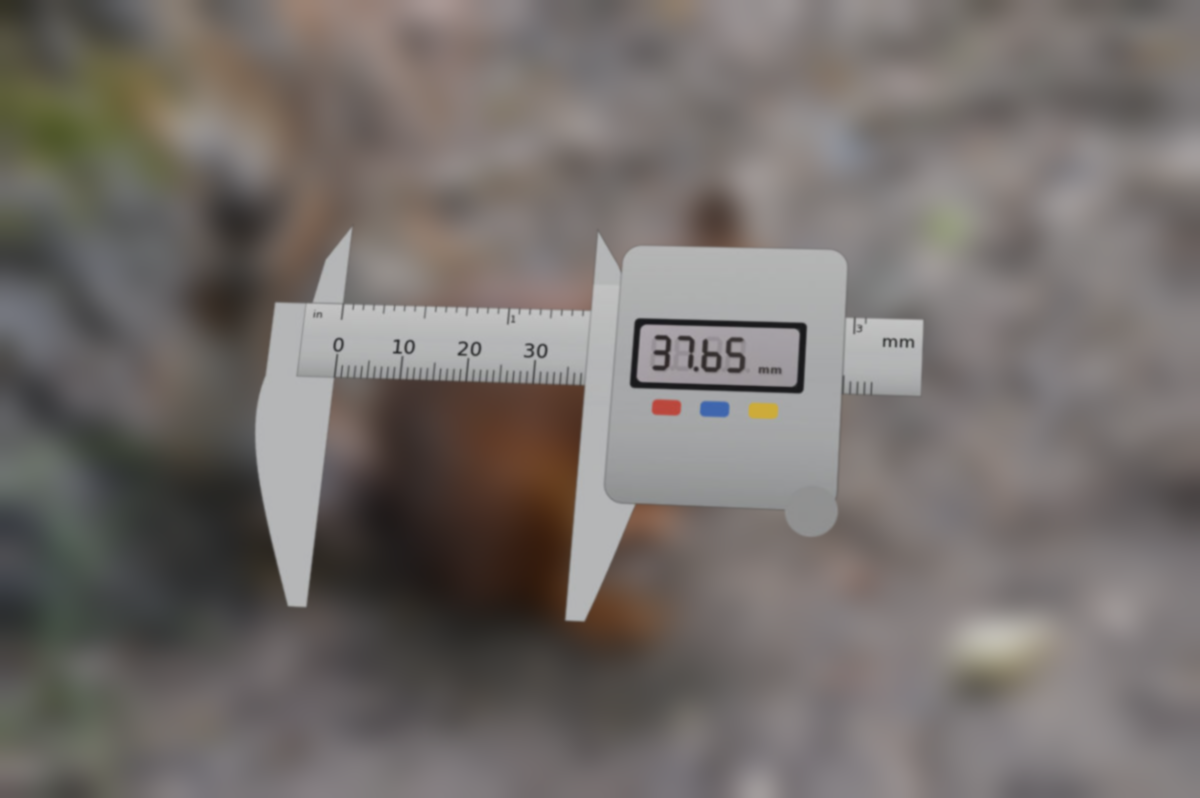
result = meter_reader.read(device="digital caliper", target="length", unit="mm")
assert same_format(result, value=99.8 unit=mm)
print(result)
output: value=37.65 unit=mm
